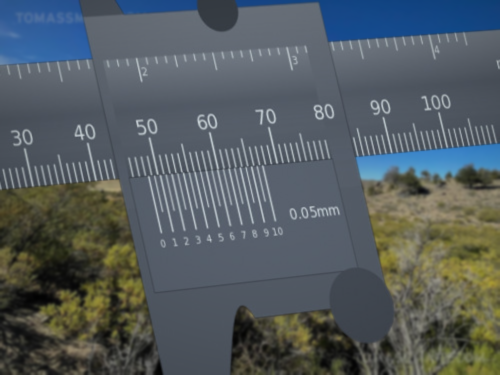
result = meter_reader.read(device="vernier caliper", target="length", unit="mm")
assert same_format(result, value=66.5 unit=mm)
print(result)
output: value=48.5 unit=mm
